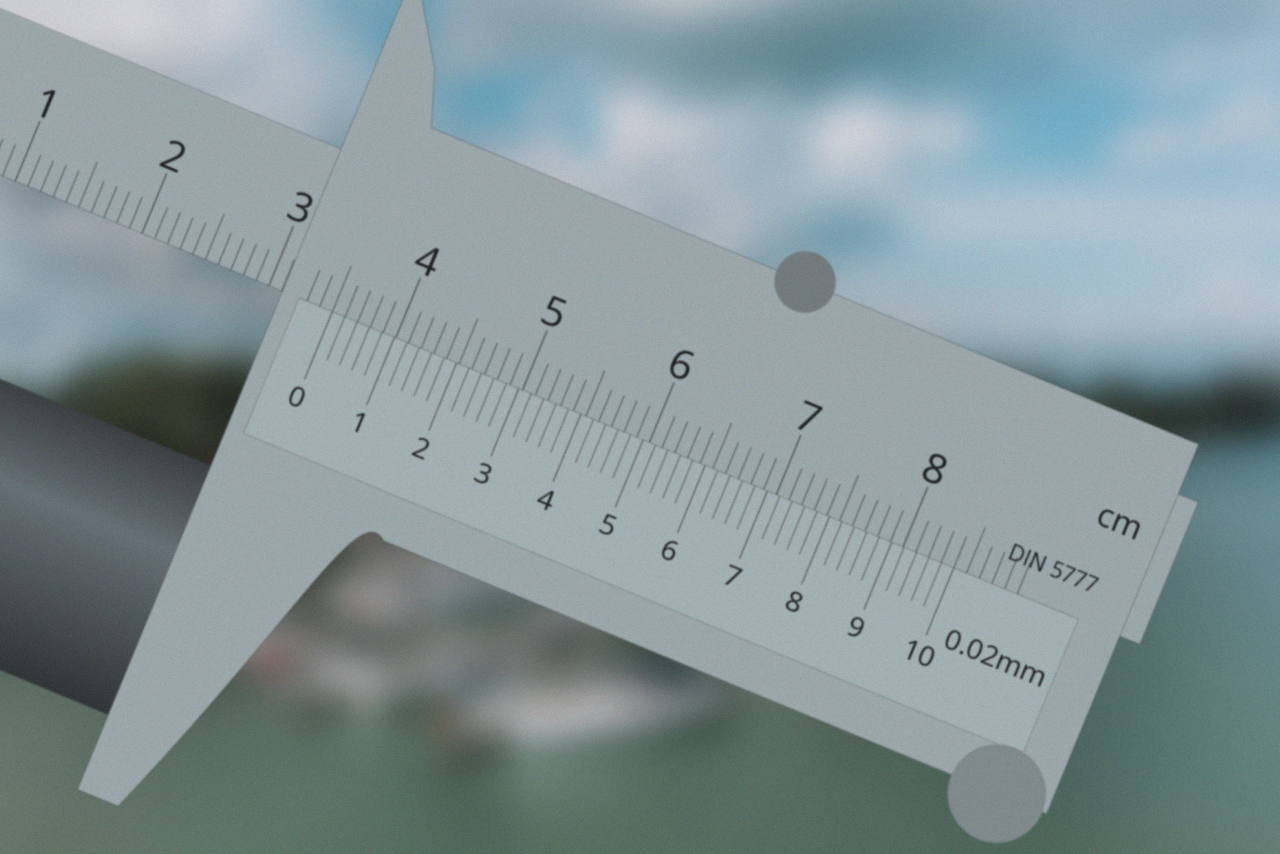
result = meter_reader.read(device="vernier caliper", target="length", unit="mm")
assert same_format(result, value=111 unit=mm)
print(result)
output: value=35.0 unit=mm
